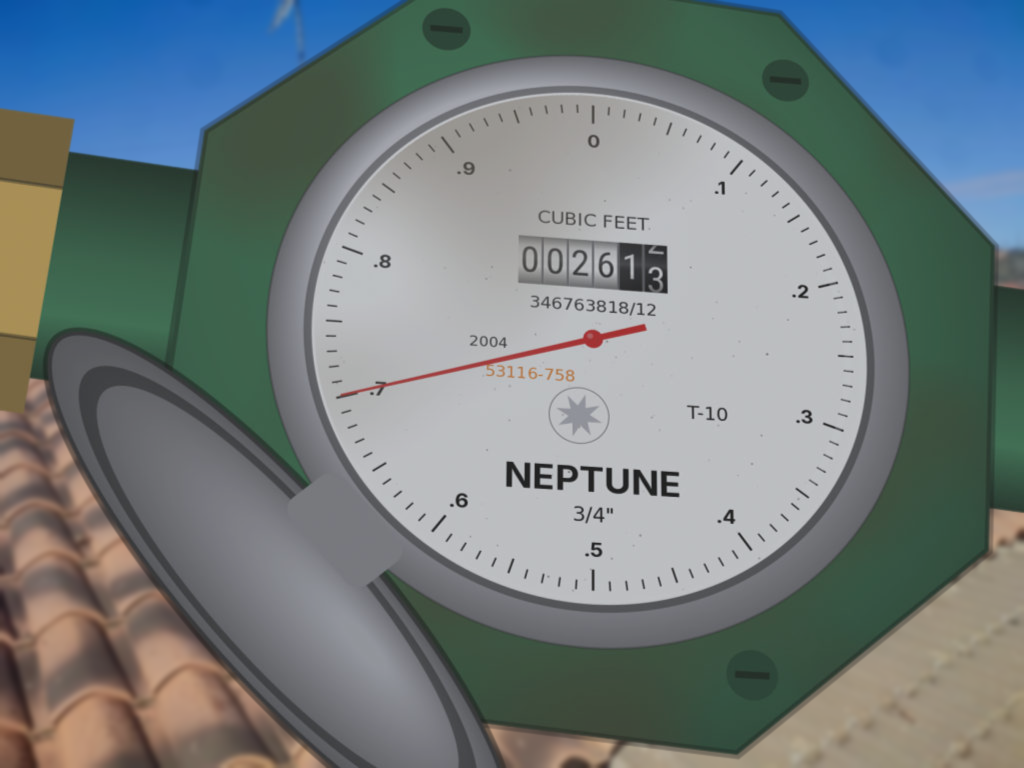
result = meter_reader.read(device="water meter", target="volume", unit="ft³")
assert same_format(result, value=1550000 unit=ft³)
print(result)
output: value=2612.70 unit=ft³
